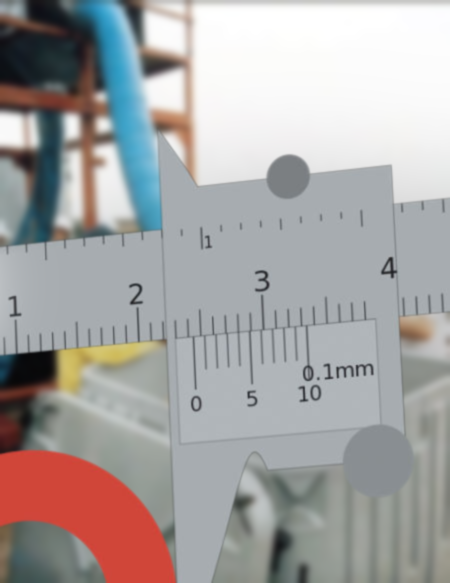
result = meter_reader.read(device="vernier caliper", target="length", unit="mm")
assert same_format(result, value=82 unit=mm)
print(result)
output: value=24.4 unit=mm
